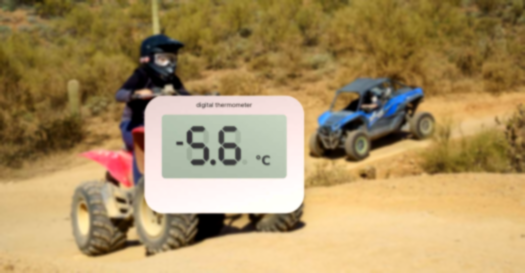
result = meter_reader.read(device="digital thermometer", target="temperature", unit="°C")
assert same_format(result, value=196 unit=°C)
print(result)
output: value=-5.6 unit=°C
